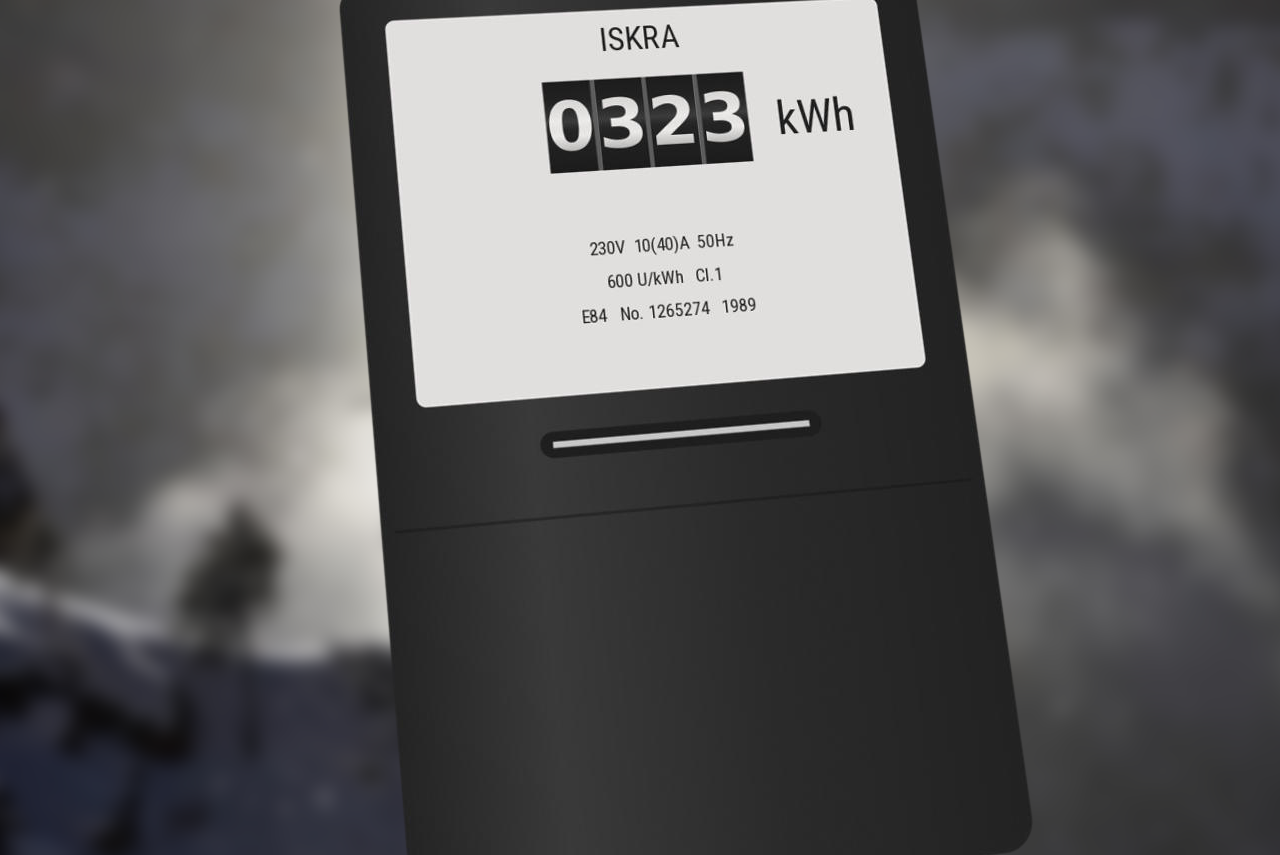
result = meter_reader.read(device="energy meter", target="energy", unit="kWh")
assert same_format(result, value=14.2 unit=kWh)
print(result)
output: value=323 unit=kWh
